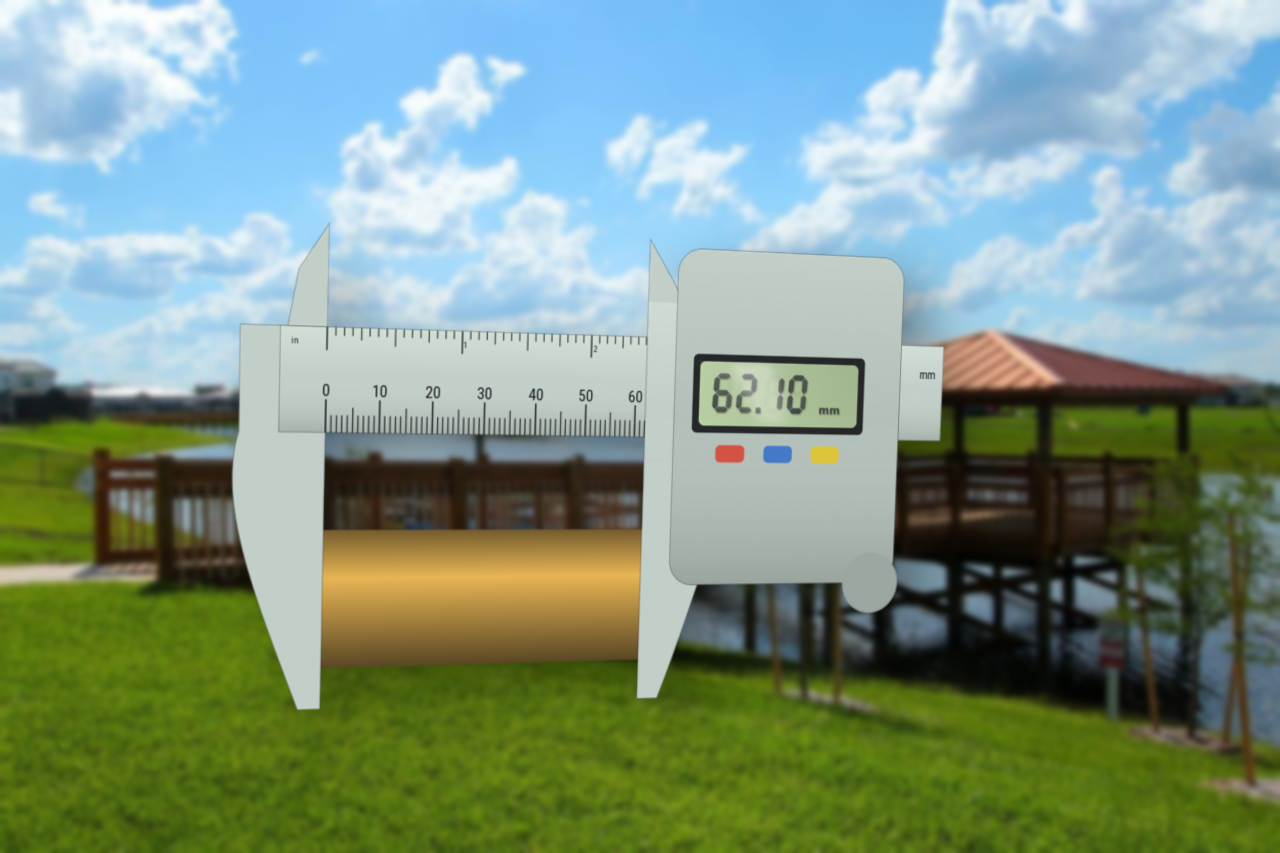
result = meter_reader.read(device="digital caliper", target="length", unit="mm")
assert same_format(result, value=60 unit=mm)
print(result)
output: value=62.10 unit=mm
